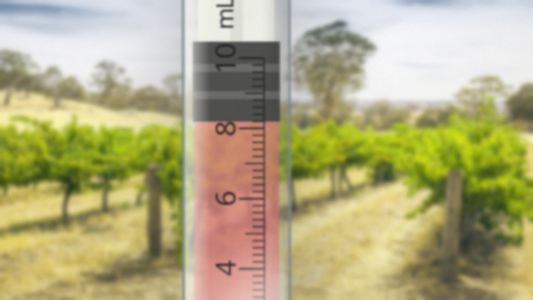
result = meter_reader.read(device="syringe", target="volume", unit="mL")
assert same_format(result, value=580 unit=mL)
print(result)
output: value=8.2 unit=mL
